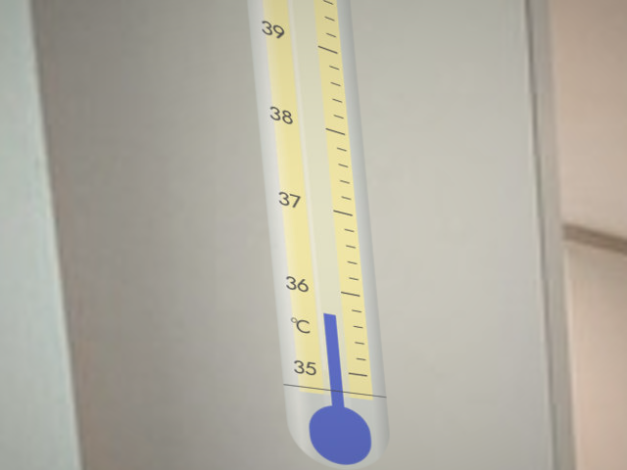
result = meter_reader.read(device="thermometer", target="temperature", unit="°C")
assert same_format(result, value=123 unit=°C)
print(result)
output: value=35.7 unit=°C
